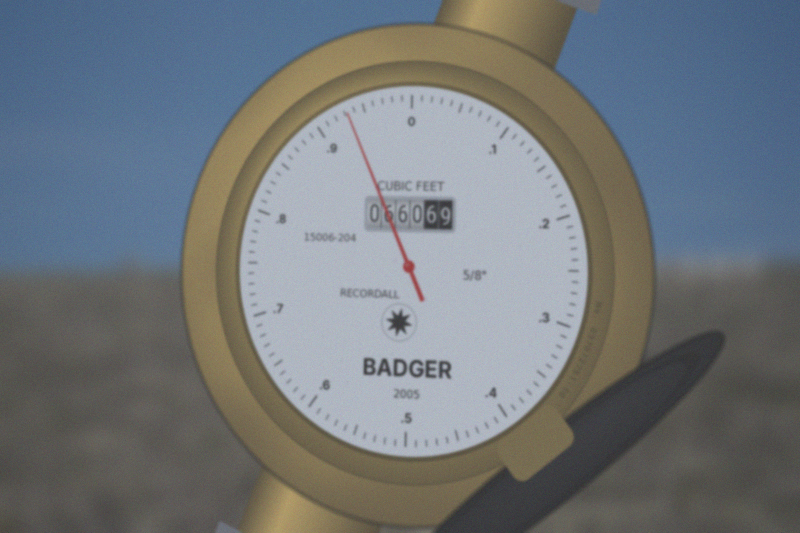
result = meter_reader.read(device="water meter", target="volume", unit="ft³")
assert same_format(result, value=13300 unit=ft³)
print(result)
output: value=66068.93 unit=ft³
